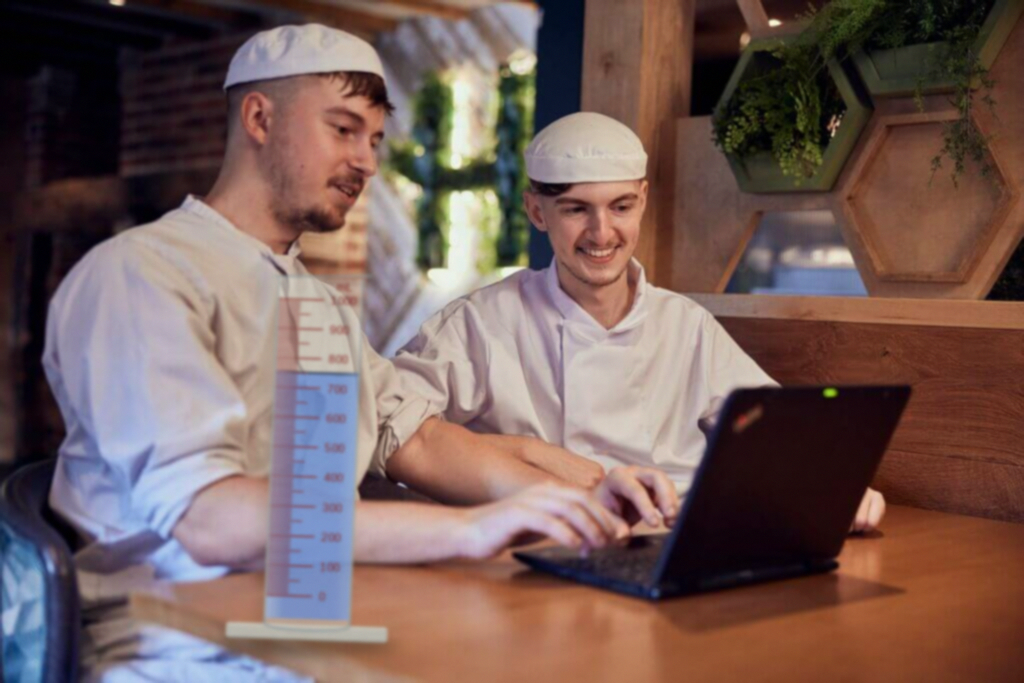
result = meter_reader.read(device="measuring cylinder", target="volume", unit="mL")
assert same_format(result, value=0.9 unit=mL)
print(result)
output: value=750 unit=mL
